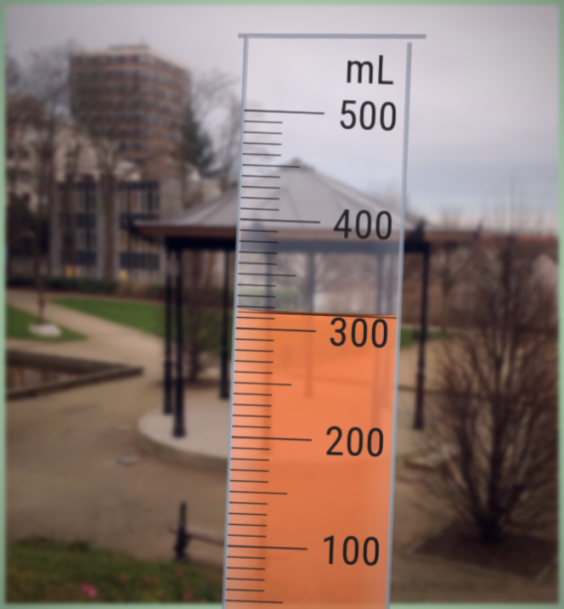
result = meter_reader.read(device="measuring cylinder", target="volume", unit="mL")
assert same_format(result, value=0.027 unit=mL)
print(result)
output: value=315 unit=mL
